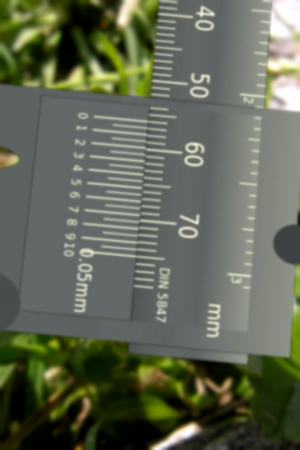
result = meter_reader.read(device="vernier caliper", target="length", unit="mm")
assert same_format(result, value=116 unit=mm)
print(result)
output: value=56.0 unit=mm
